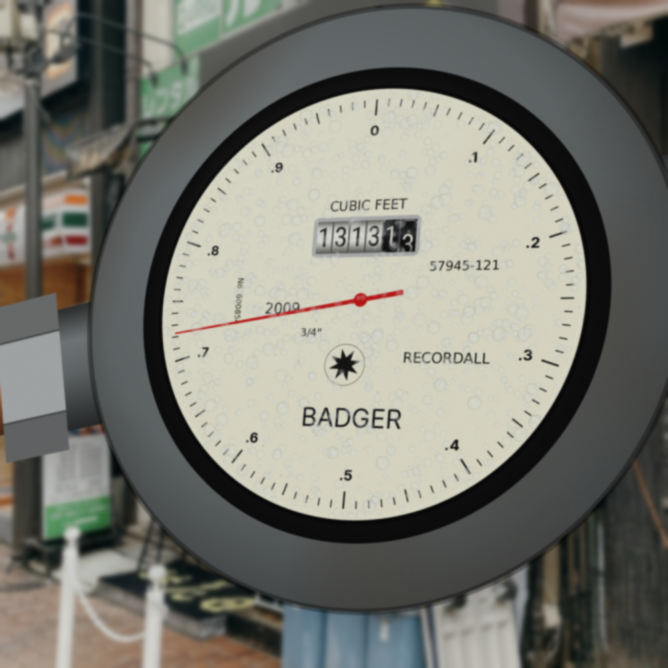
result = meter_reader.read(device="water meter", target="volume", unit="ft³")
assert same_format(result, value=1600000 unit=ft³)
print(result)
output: value=131312.72 unit=ft³
